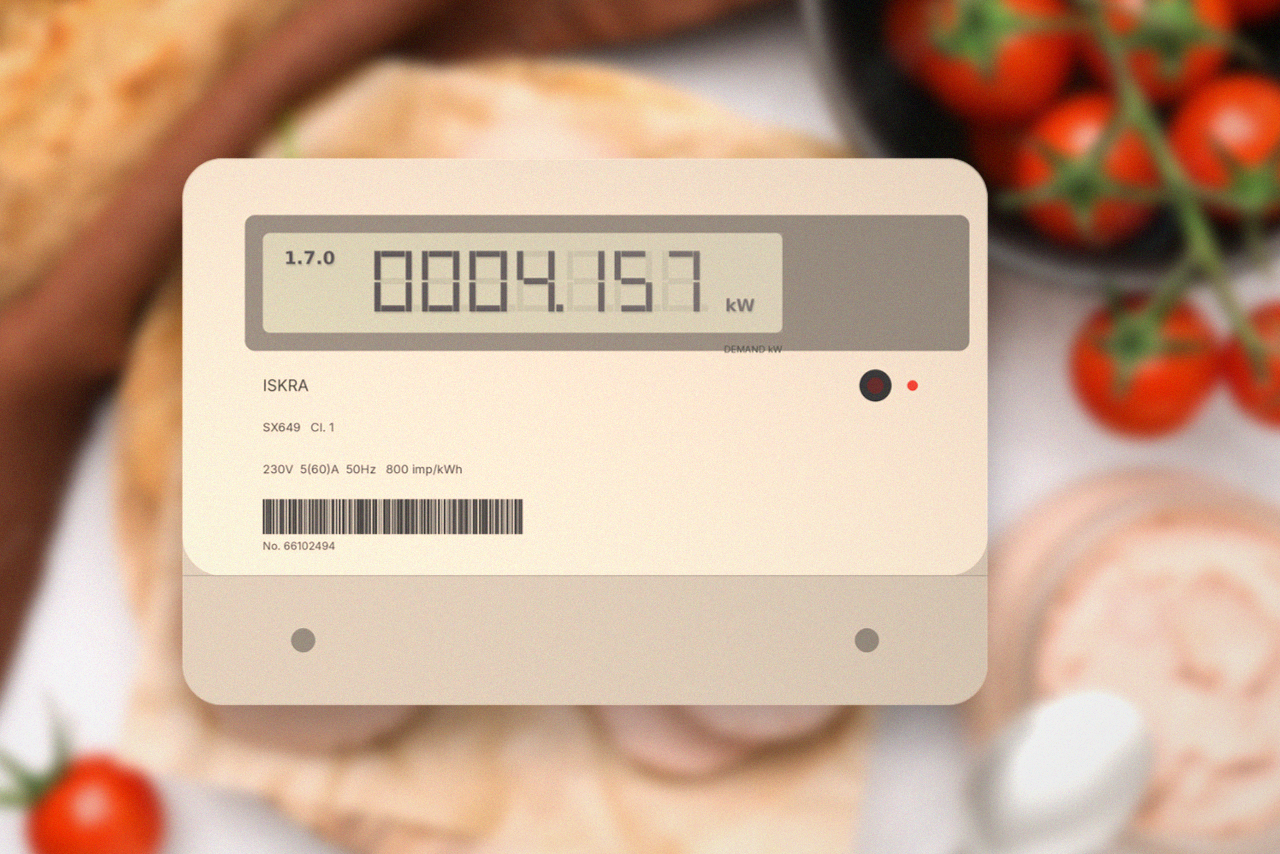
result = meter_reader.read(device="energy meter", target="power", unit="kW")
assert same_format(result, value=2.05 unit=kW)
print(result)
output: value=4.157 unit=kW
